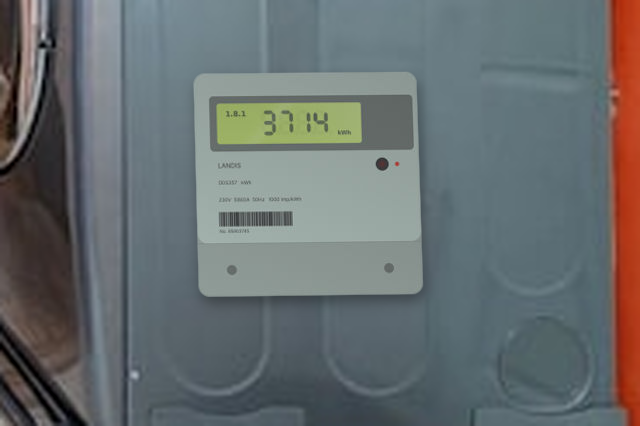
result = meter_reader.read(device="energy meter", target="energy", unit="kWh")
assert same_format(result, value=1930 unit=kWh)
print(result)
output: value=3714 unit=kWh
